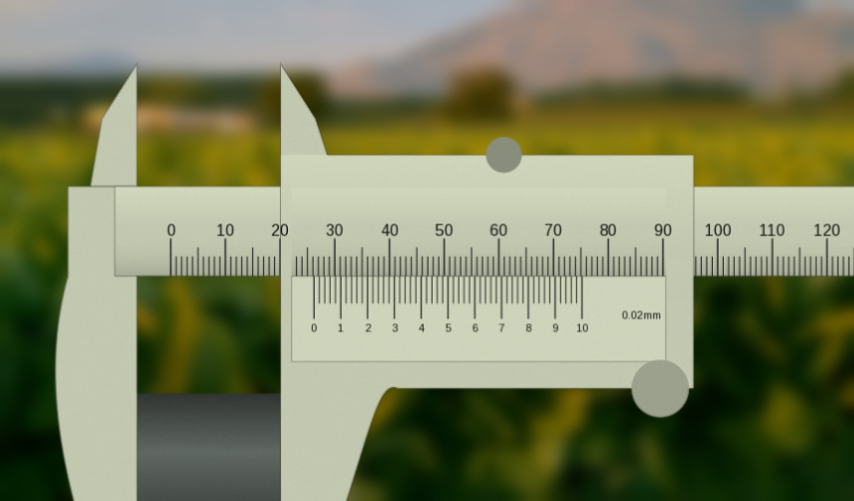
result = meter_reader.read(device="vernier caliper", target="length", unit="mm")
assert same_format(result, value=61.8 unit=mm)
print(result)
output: value=26.2 unit=mm
